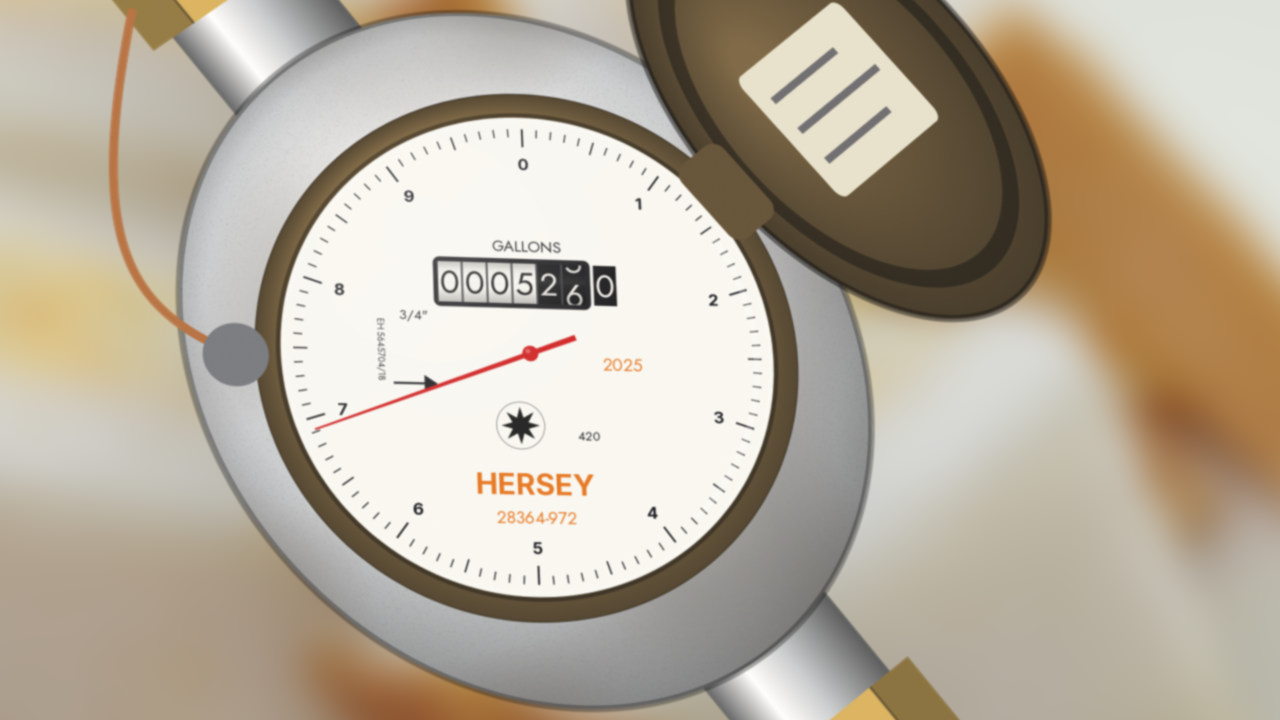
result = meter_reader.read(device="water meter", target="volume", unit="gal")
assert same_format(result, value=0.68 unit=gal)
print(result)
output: value=5256.9 unit=gal
